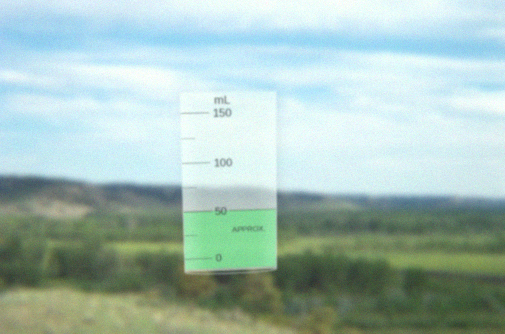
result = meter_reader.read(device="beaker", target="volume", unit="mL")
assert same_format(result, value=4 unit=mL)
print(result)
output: value=50 unit=mL
